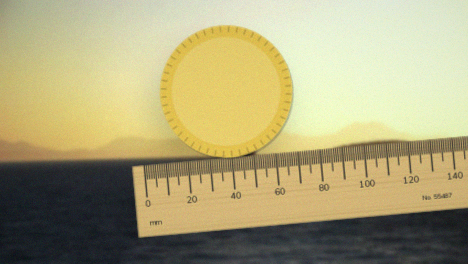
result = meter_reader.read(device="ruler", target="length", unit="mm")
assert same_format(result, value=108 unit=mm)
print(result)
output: value=60 unit=mm
